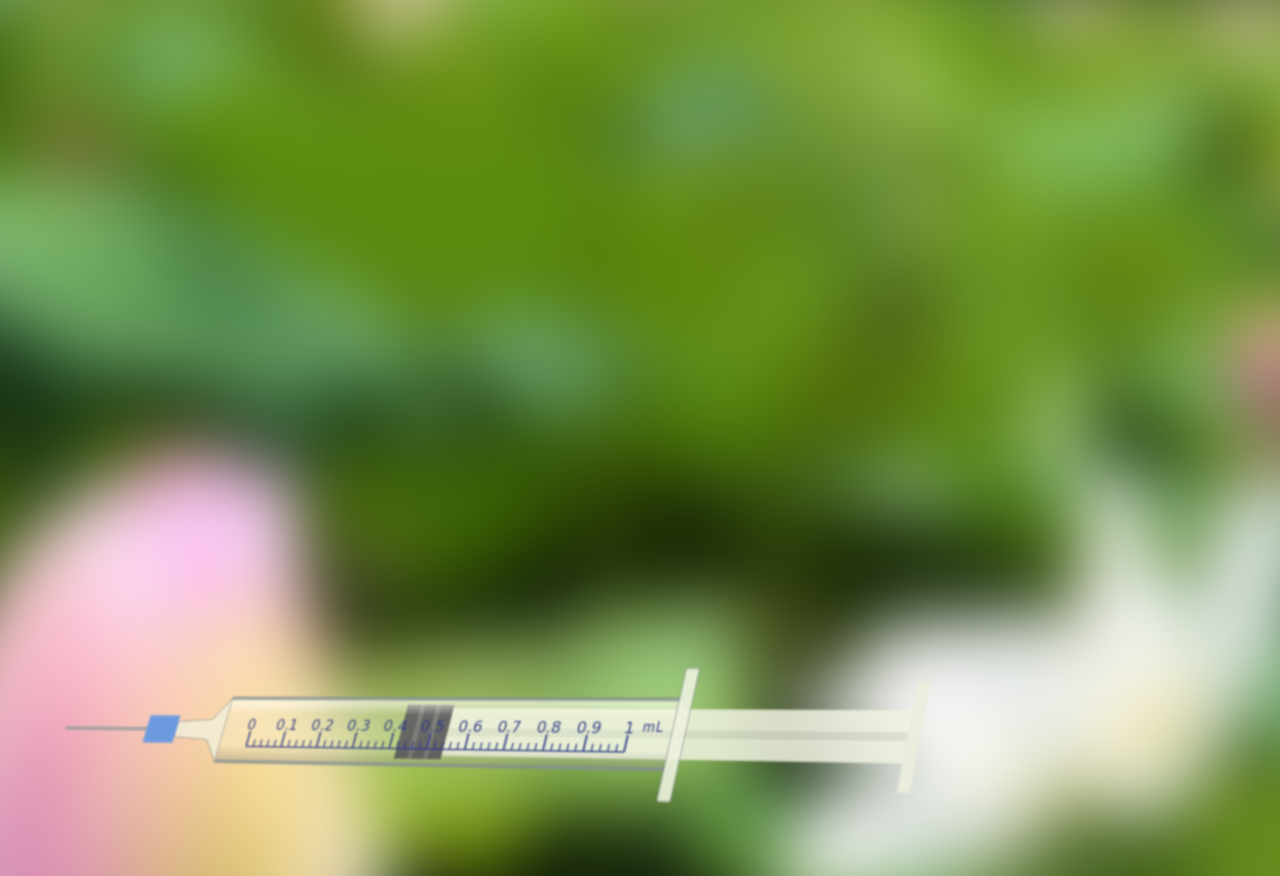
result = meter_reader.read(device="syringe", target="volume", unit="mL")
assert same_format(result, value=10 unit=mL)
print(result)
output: value=0.42 unit=mL
